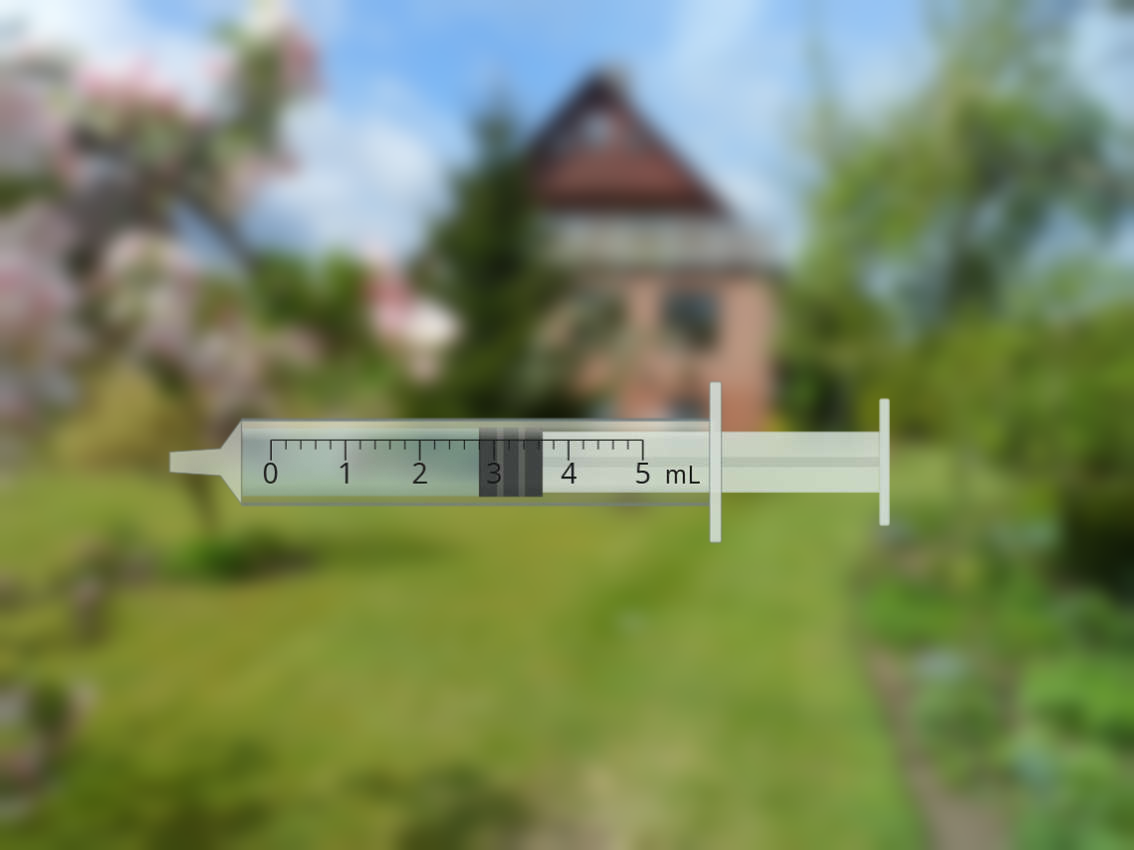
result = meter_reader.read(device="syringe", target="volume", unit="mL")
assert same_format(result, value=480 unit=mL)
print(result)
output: value=2.8 unit=mL
